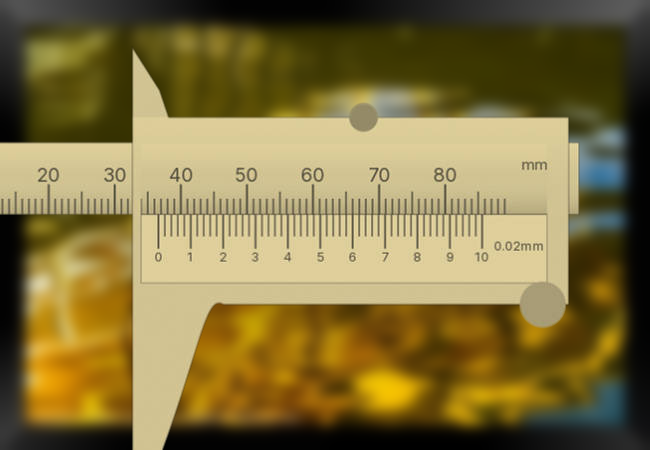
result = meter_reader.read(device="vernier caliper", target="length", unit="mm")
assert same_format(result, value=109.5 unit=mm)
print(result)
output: value=36.6 unit=mm
